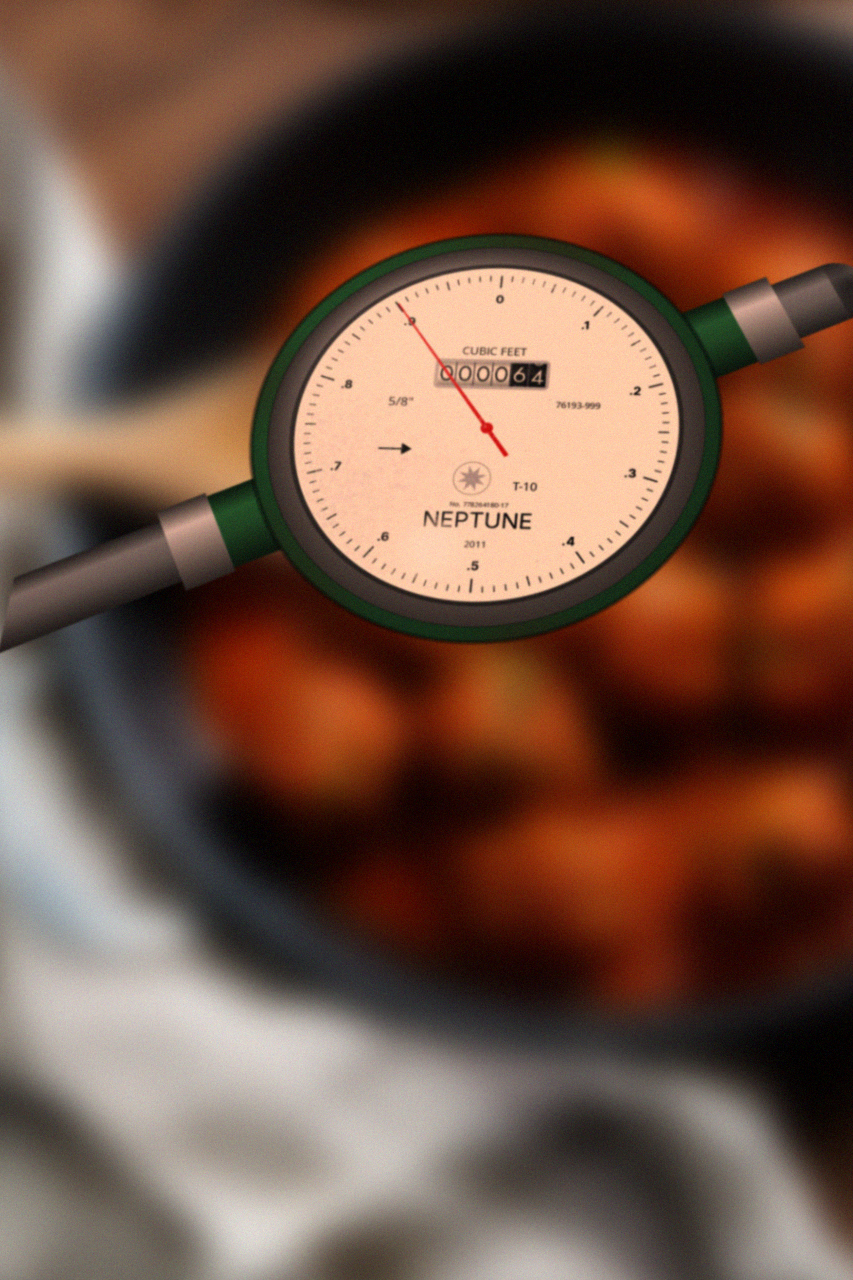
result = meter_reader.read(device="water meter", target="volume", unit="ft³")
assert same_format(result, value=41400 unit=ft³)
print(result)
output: value=63.90 unit=ft³
